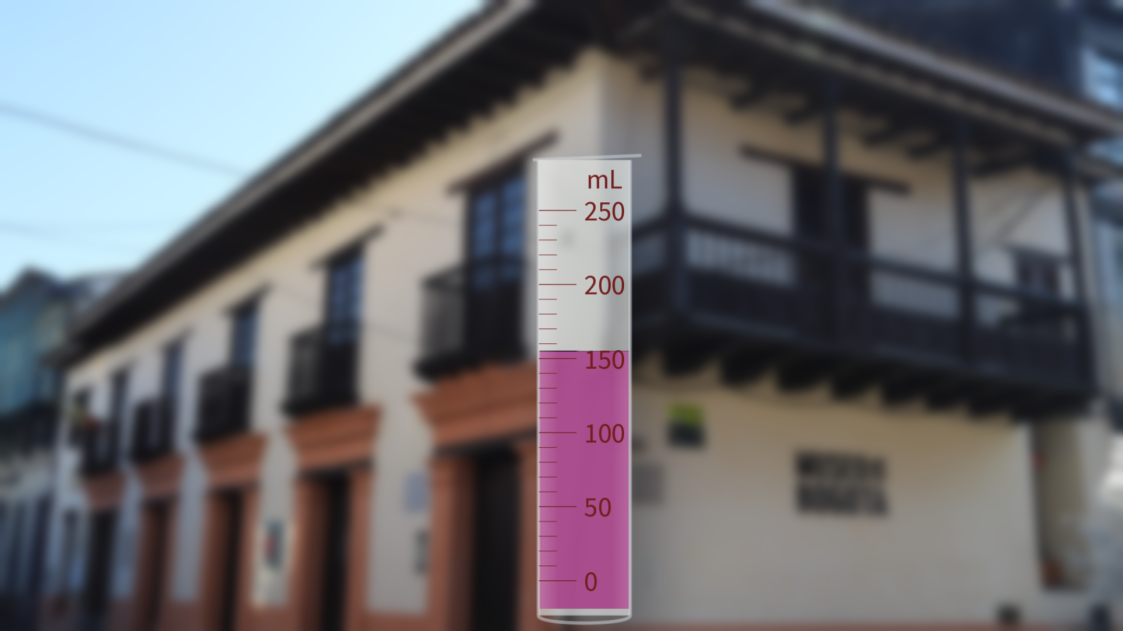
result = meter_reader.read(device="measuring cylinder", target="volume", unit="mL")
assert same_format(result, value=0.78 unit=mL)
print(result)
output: value=155 unit=mL
